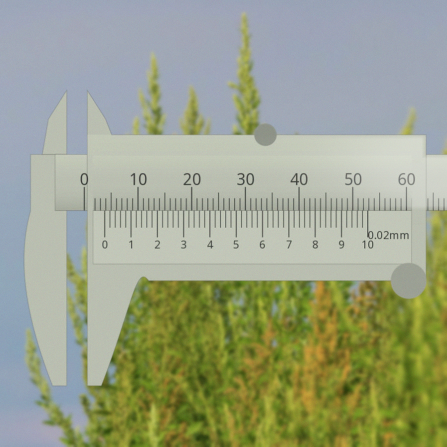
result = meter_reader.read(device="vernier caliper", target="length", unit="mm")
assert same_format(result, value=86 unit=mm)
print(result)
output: value=3.8 unit=mm
